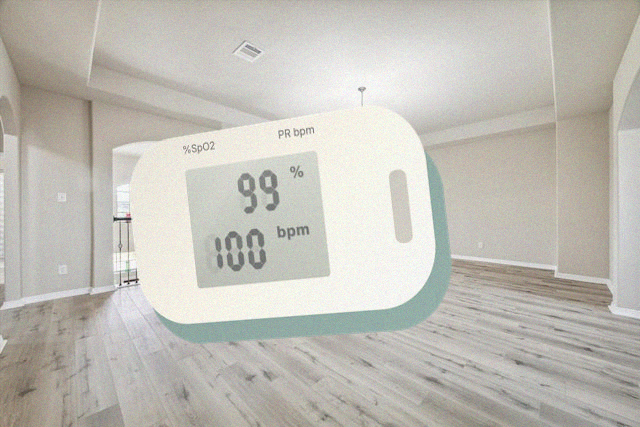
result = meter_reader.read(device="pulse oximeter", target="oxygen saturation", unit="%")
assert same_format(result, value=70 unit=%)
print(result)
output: value=99 unit=%
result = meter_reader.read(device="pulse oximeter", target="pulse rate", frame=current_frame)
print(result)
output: value=100 unit=bpm
